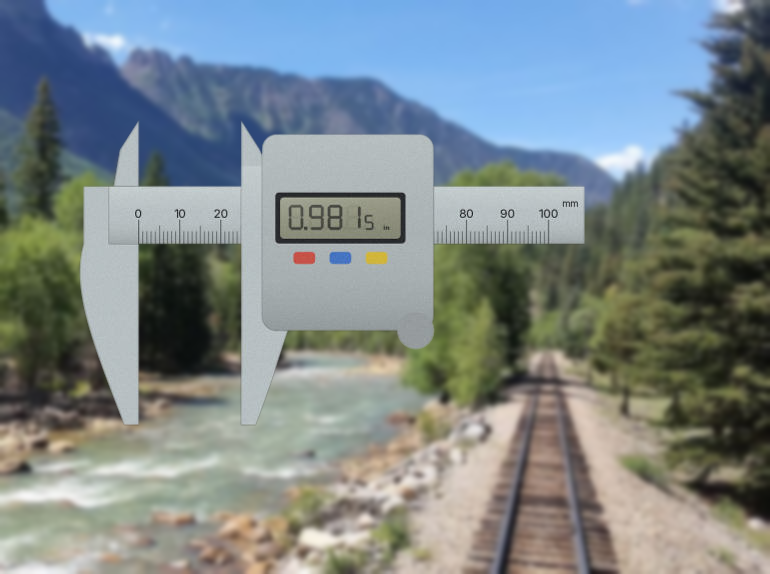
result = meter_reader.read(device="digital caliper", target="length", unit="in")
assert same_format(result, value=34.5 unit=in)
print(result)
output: value=0.9815 unit=in
